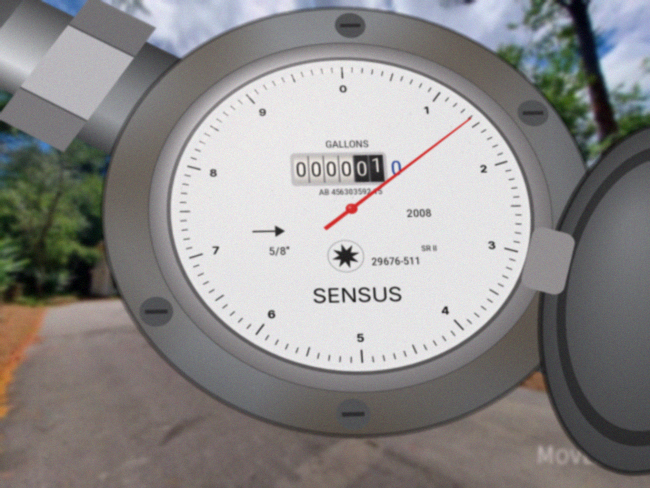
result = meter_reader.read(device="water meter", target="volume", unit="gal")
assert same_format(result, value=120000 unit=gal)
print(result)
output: value=11.4 unit=gal
